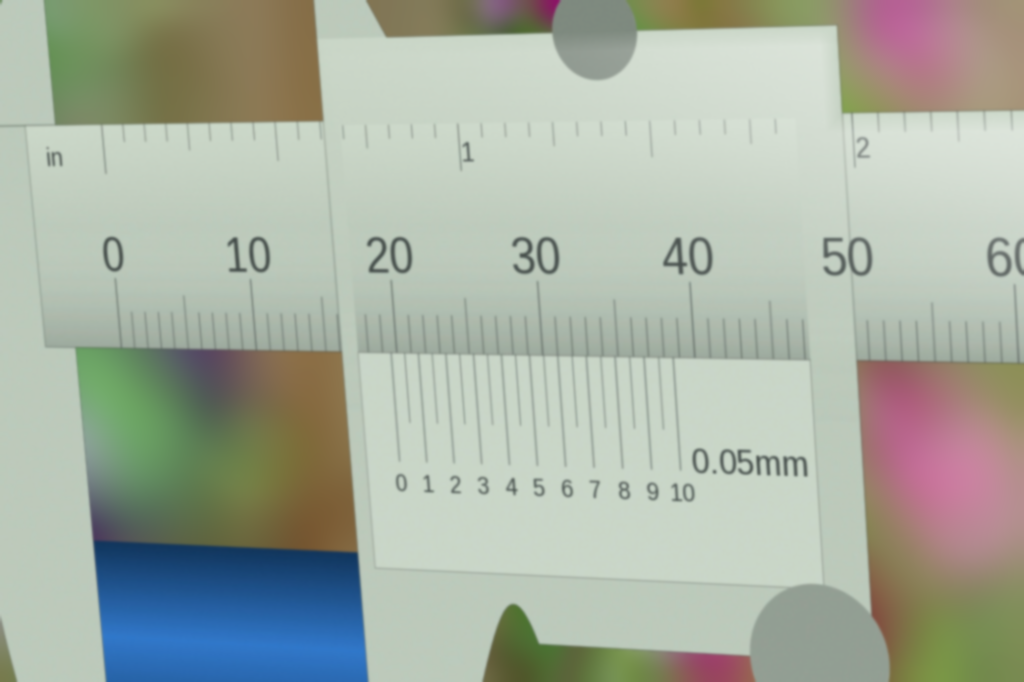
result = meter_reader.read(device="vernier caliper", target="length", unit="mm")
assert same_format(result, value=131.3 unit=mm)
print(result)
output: value=19.6 unit=mm
